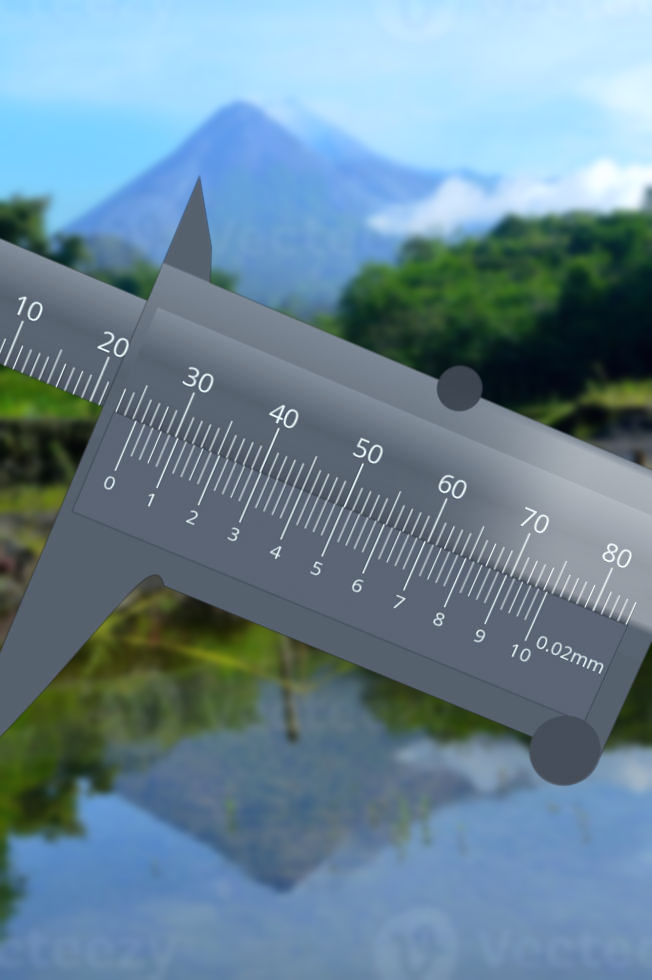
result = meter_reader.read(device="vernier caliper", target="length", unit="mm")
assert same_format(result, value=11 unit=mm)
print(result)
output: value=25.4 unit=mm
